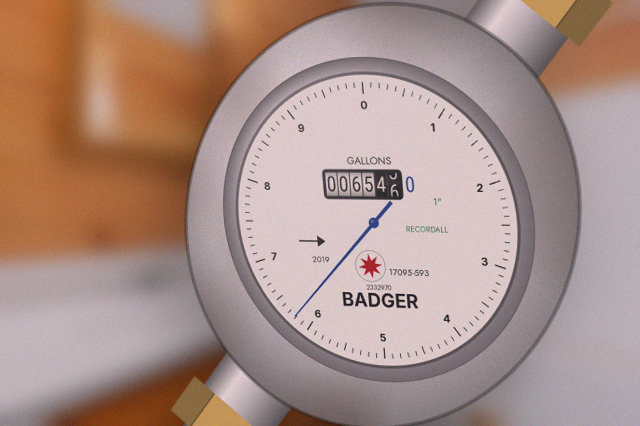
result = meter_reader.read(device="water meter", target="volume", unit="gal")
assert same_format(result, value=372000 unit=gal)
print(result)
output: value=65456.2 unit=gal
